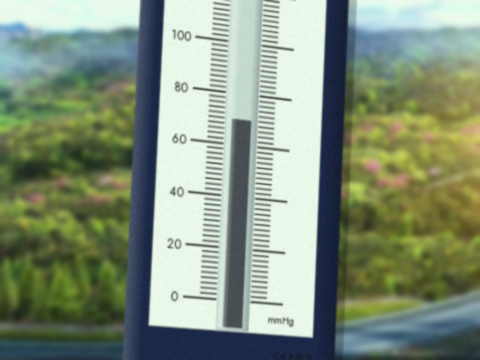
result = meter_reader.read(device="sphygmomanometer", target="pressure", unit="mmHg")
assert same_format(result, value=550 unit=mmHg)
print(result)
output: value=70 unit=mmHg
